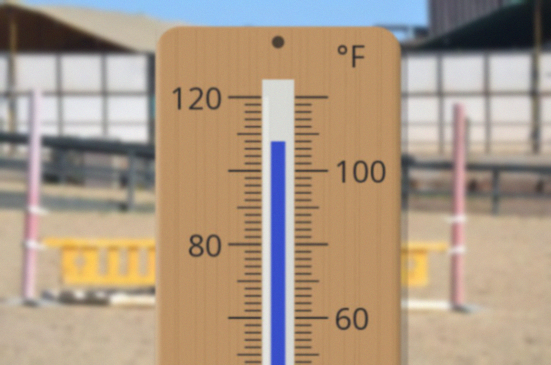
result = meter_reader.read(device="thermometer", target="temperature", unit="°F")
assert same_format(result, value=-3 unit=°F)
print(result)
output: value=108 unit=°F
